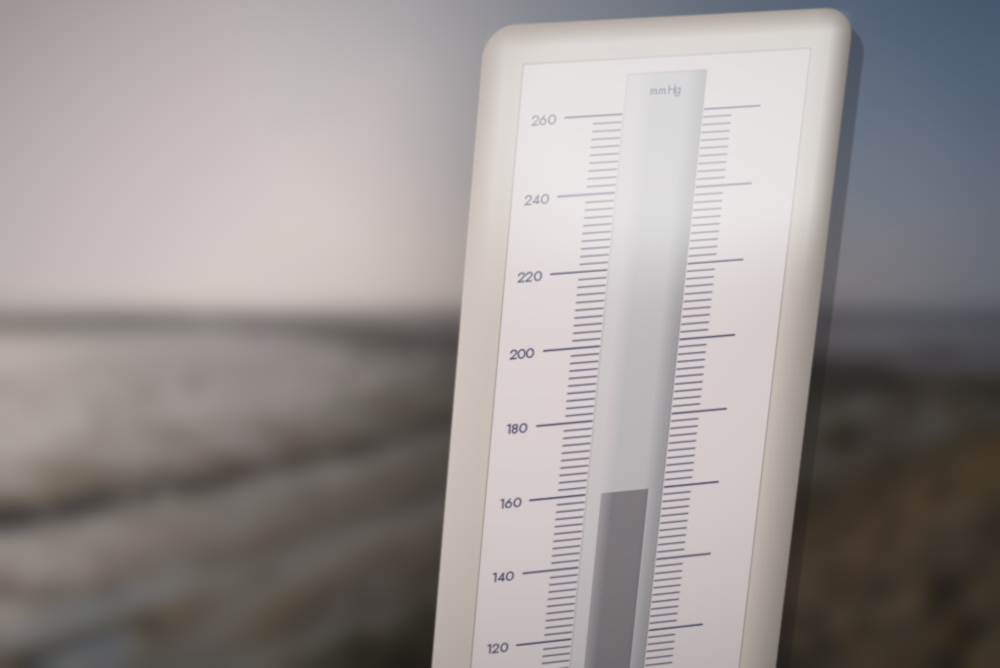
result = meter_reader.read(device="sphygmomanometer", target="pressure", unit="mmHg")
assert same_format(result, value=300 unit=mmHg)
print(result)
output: value=160 unit=mmHg
